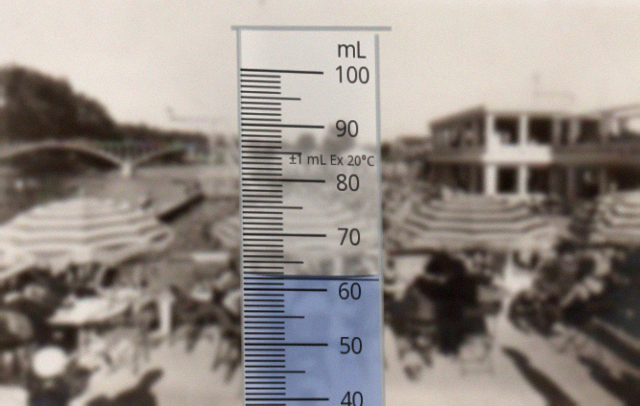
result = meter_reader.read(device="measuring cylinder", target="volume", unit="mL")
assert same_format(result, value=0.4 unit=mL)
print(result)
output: value=62 unit=mL
